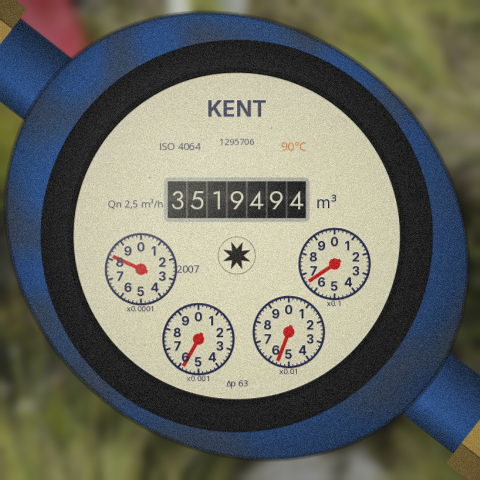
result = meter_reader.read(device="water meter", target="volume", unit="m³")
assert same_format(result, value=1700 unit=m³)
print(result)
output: value=3519494.6558 unit=m³
